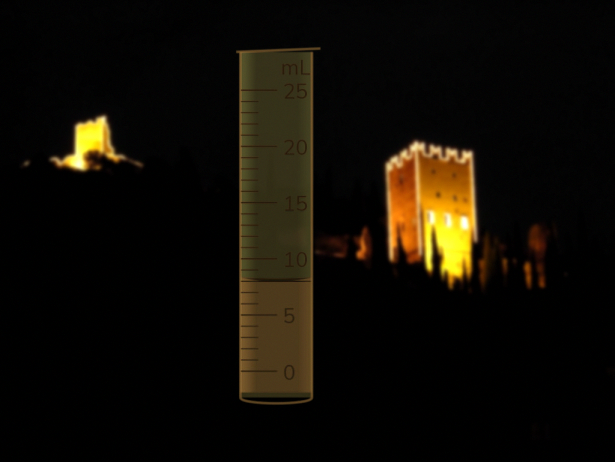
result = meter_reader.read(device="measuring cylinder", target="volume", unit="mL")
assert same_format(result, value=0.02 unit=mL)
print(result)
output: value=8 unit=mL
